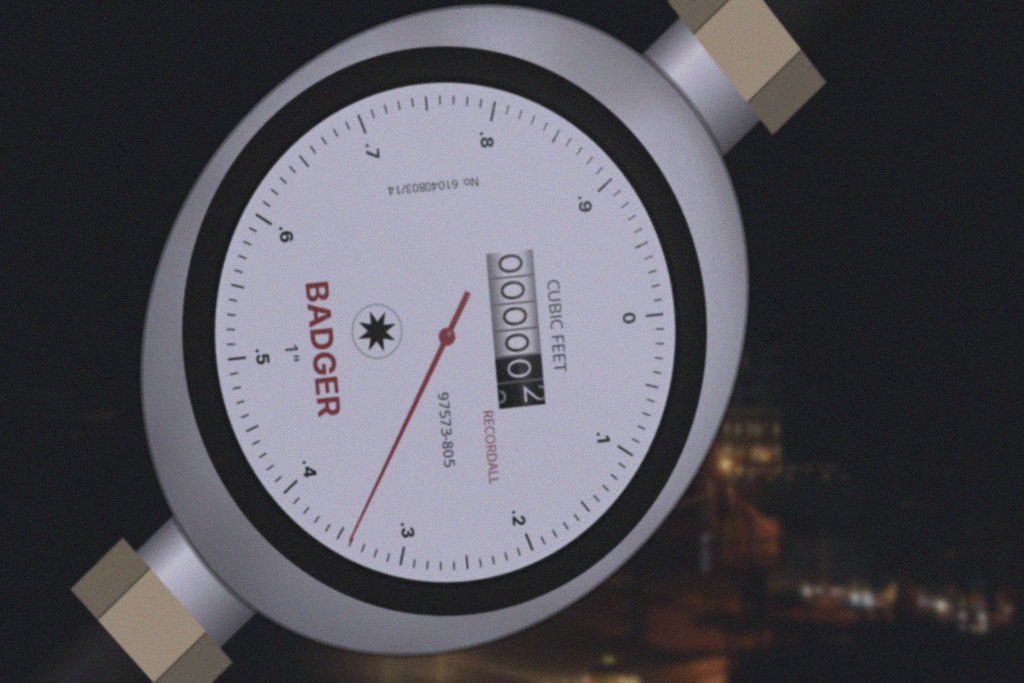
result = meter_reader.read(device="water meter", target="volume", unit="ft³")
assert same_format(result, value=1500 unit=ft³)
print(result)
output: value=2.34 unit=ft³
